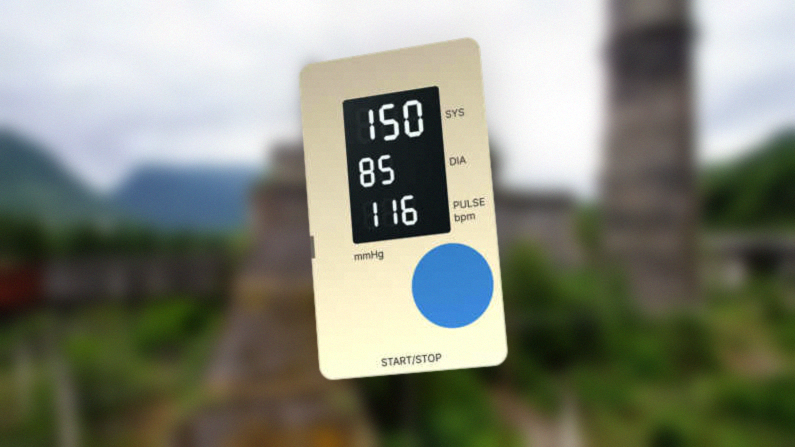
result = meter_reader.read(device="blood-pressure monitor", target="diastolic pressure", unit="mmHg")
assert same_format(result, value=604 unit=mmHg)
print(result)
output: value=85 unit=mmHg
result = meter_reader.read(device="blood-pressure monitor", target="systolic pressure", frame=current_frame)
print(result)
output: value=150 unit=mmHg
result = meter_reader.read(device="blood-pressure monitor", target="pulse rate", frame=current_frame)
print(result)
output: value=116 unit=bpm
